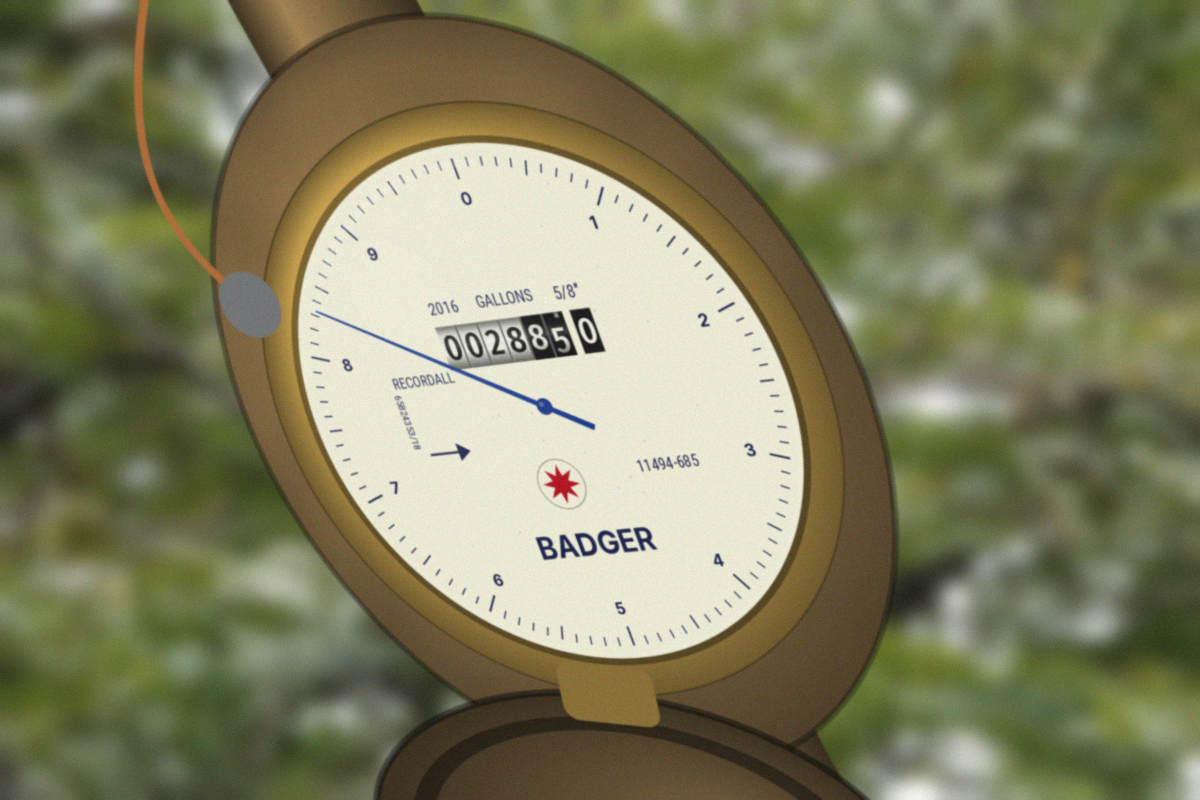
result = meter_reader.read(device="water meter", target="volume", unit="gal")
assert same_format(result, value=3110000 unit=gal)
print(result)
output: value=28848.3 unit=gal
